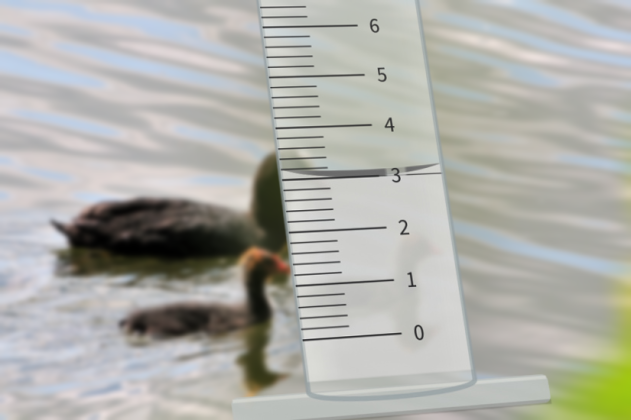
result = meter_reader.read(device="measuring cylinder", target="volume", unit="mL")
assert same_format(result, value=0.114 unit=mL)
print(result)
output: value=3 unit=mL
